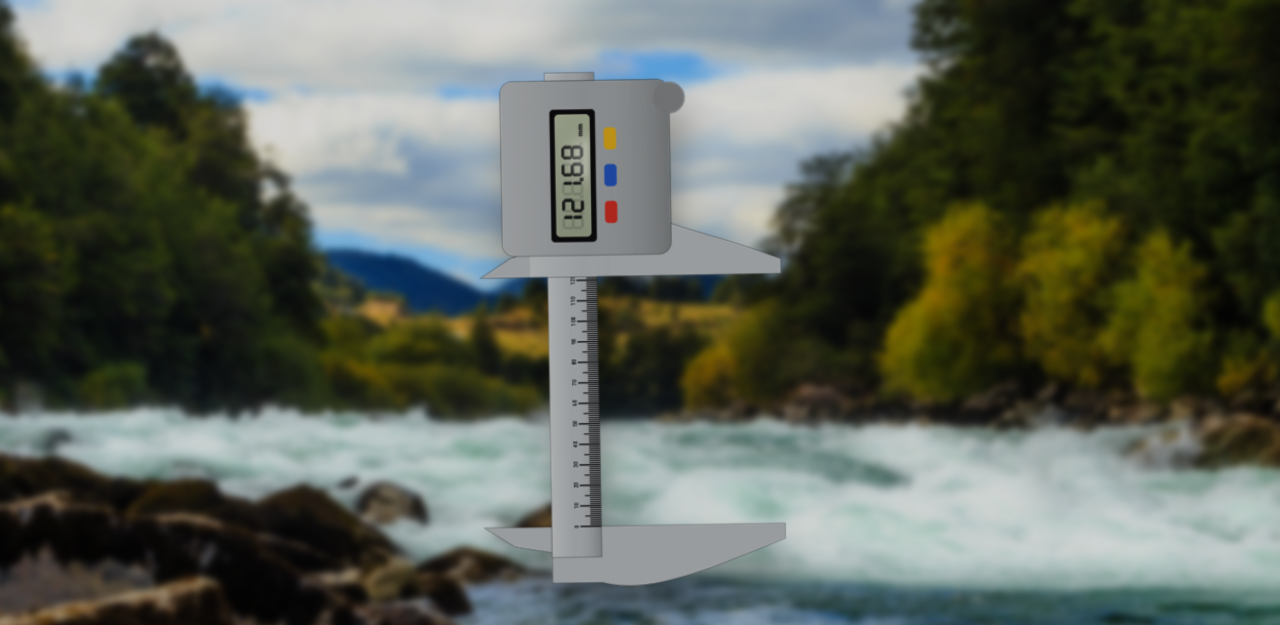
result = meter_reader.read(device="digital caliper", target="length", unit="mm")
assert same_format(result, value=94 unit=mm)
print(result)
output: value=121.68 unit=mm
